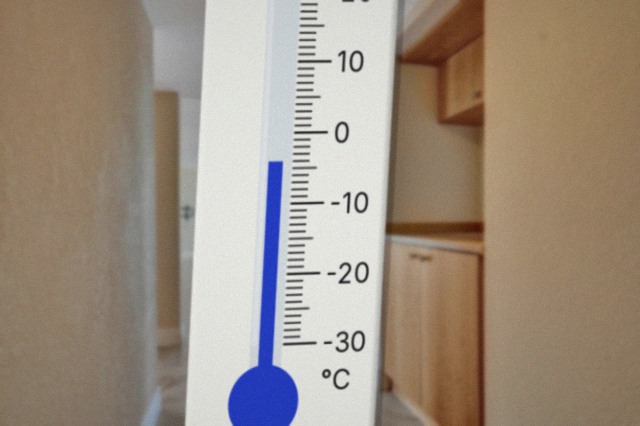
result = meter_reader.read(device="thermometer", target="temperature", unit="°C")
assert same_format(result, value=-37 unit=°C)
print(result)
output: value=-4 unit=°C
